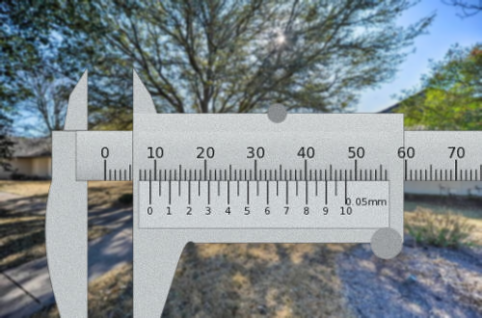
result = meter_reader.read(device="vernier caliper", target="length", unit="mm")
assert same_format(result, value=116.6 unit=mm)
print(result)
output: value=9.0 unit=mm
